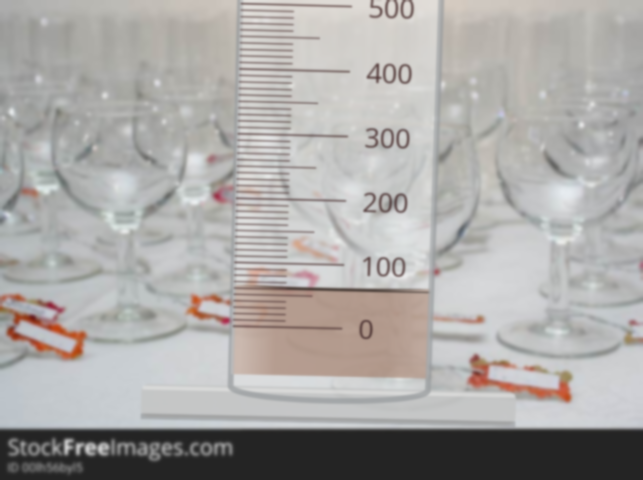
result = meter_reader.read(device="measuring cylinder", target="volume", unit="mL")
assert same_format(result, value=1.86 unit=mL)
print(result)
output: value=60 unit=mL
